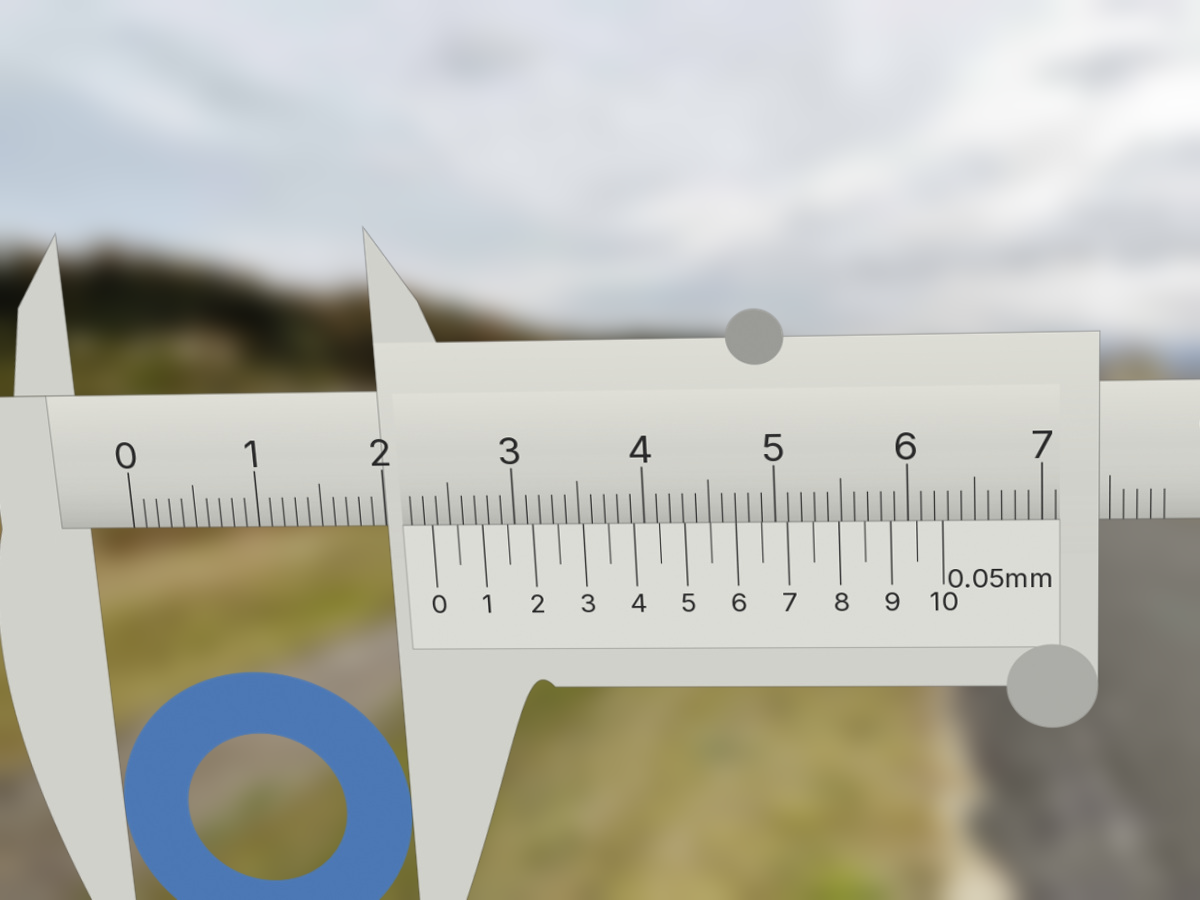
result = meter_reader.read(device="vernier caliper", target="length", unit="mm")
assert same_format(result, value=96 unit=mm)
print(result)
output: value=23.6 unit=mm
